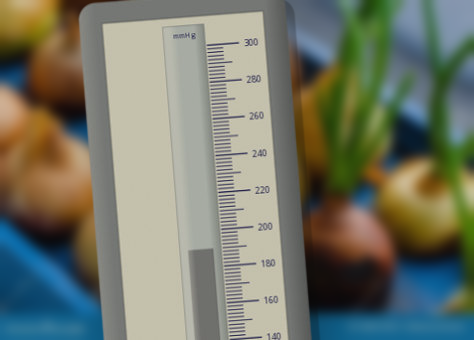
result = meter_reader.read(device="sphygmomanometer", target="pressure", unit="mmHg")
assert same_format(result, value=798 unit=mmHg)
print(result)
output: value=190 unit=mmHg
